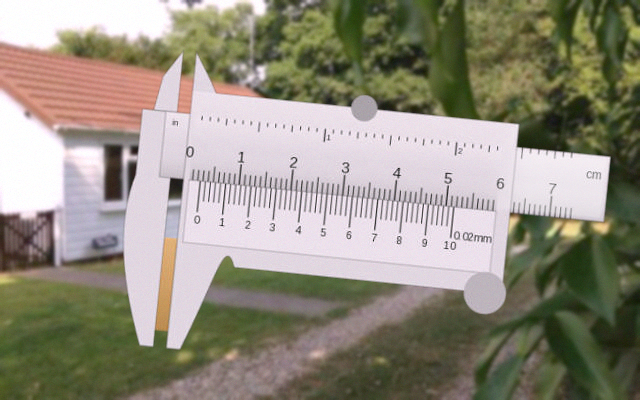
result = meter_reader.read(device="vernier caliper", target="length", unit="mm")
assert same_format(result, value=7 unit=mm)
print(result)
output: value=2.5 unit=mm
